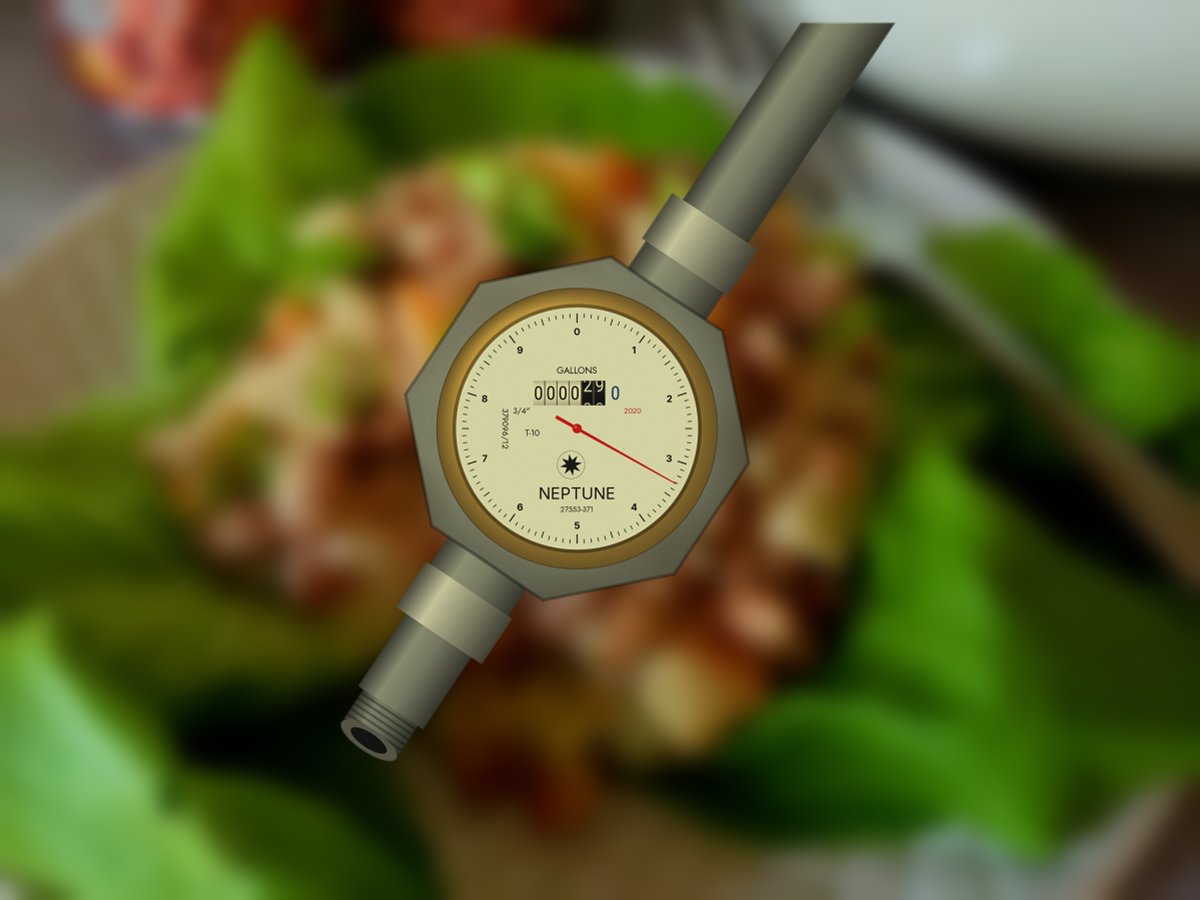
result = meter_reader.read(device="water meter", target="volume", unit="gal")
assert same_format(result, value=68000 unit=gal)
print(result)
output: value=293.3 unit=gal
